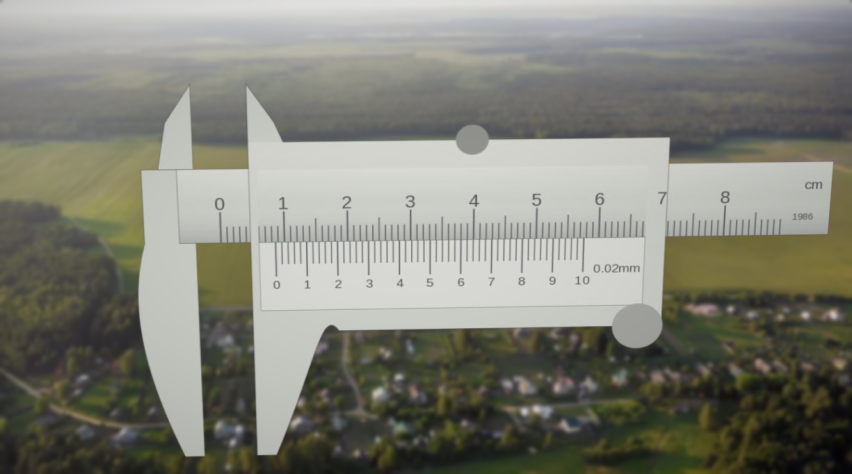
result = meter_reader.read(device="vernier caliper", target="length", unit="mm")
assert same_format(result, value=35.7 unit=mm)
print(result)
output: value=8.6 unit=mm
